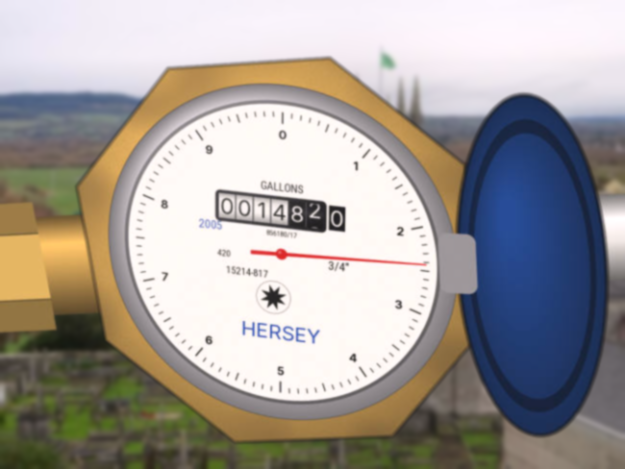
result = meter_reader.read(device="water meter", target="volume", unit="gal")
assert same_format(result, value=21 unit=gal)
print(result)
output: value=14822.4 unit=gal
